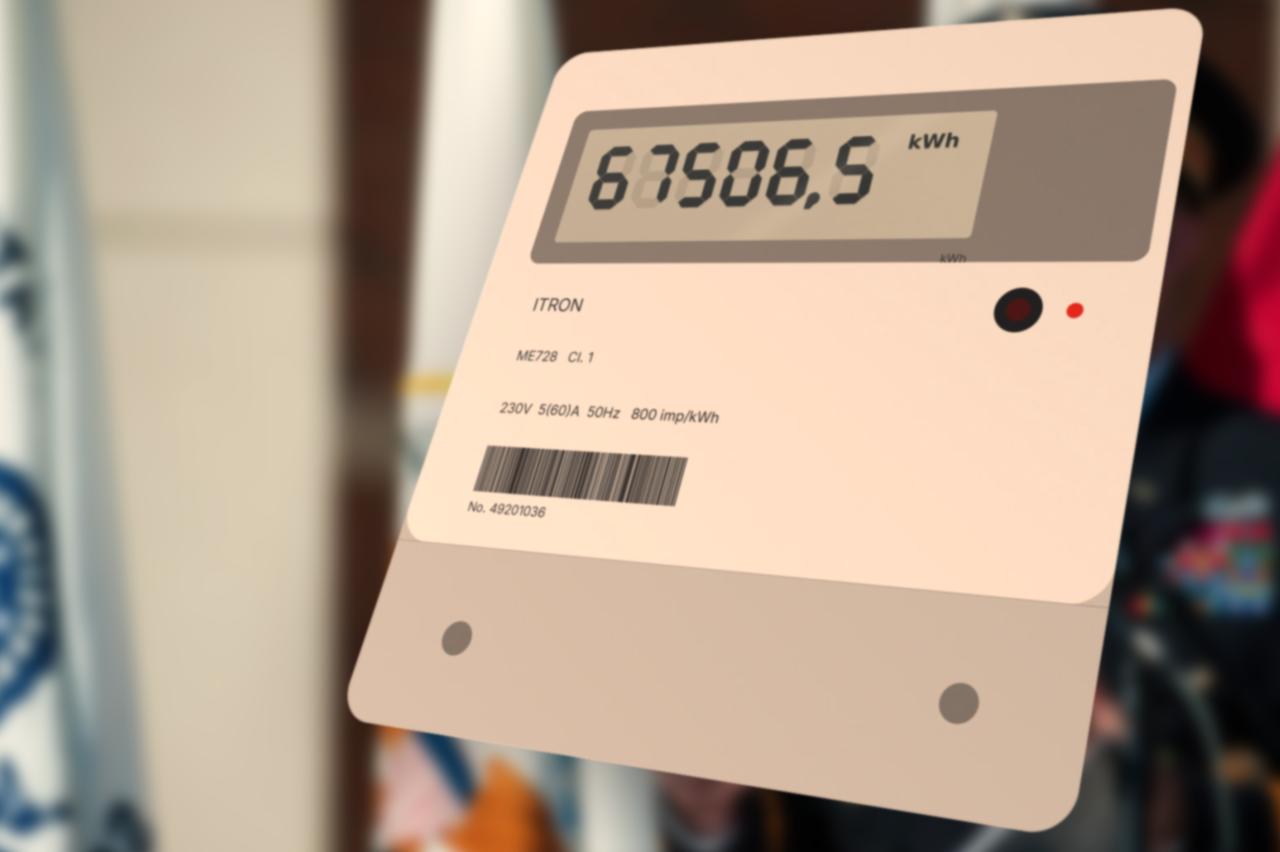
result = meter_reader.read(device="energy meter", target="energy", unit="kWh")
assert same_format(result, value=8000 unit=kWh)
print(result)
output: value=67506.5 unit=kWh
